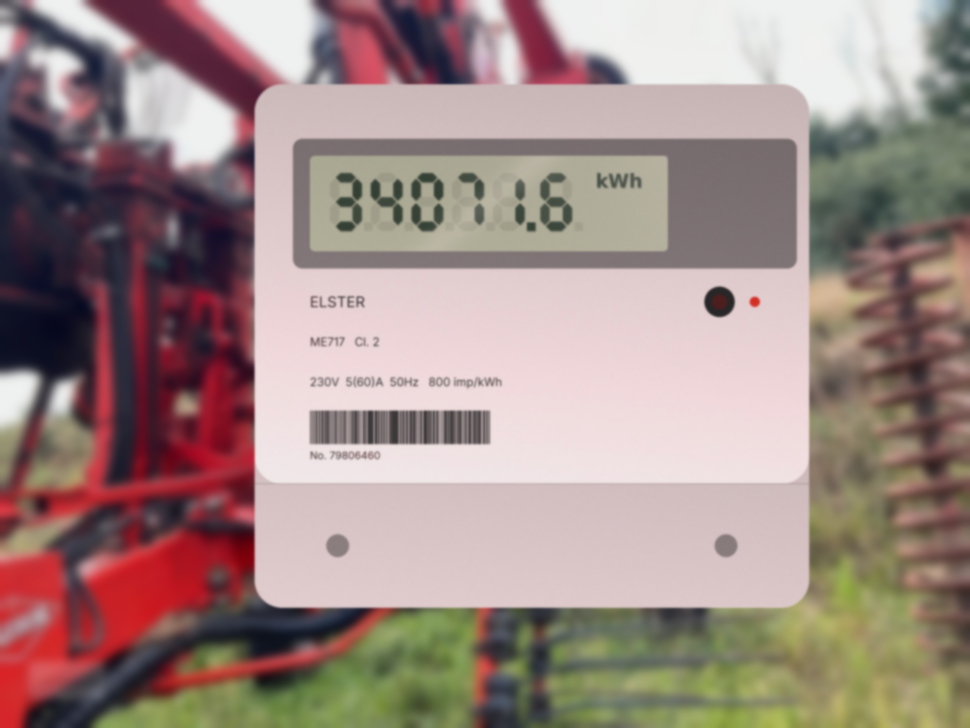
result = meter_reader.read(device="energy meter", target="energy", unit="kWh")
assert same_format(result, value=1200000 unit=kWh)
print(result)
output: value=34071.6 unit=kWh
